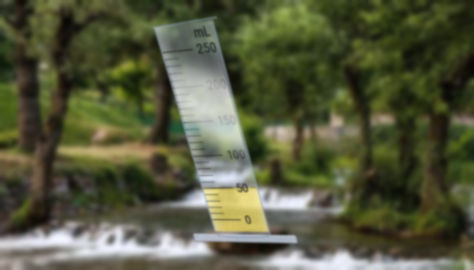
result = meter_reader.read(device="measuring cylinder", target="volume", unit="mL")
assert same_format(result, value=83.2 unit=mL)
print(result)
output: value=50 unit=mL
